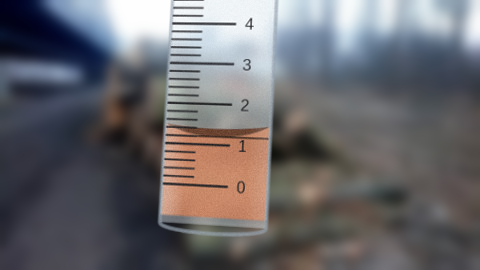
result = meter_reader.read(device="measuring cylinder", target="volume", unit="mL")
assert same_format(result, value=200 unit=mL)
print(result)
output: value=1.2 unit=mL
